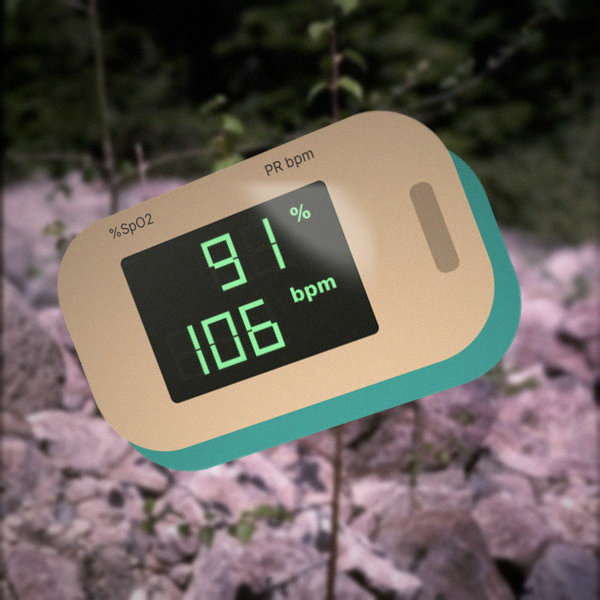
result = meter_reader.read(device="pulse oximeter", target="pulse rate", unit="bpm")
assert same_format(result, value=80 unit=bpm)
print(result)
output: value=106 unit=bpm
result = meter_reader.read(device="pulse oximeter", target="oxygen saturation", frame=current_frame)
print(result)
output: value=91 unit=%
